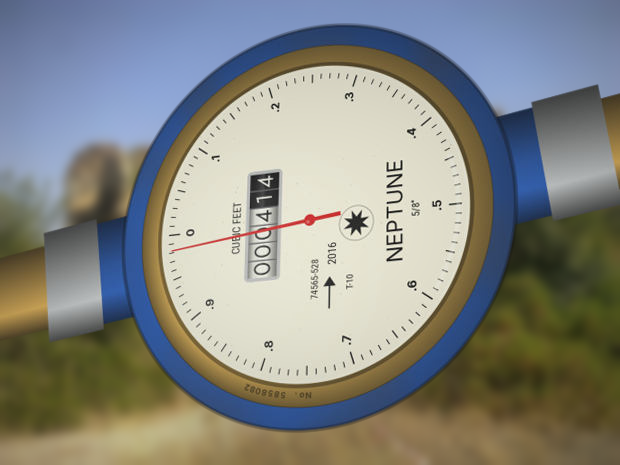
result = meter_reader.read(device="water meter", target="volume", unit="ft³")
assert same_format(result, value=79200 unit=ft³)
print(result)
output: value=413.98 unit=ft³
